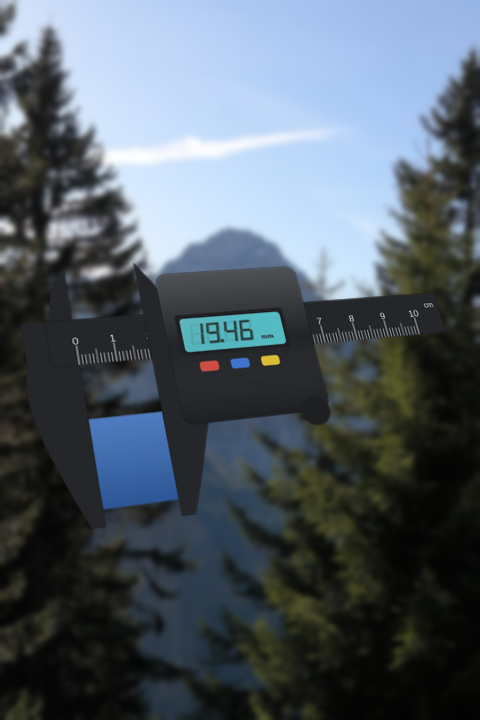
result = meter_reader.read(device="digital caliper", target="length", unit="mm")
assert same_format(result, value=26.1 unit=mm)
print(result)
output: value=19.46 unit=mm
